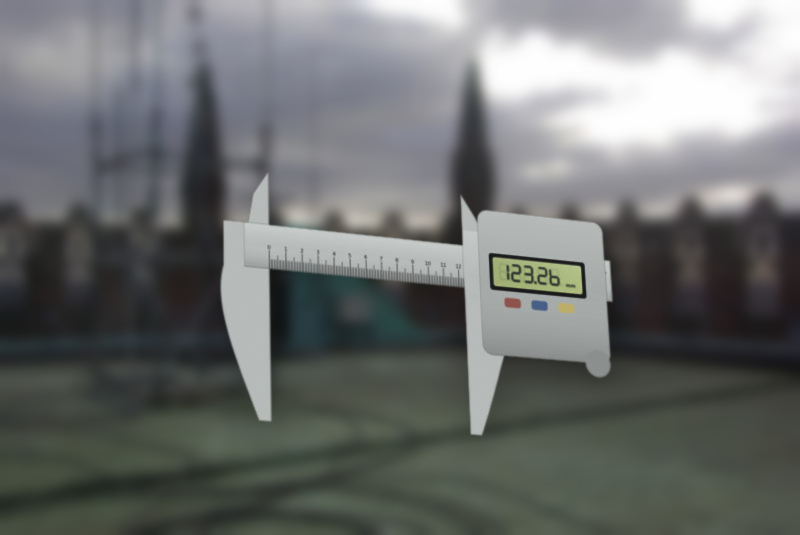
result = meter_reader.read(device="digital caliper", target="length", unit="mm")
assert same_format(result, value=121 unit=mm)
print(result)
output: value=123.26 unit=mm
